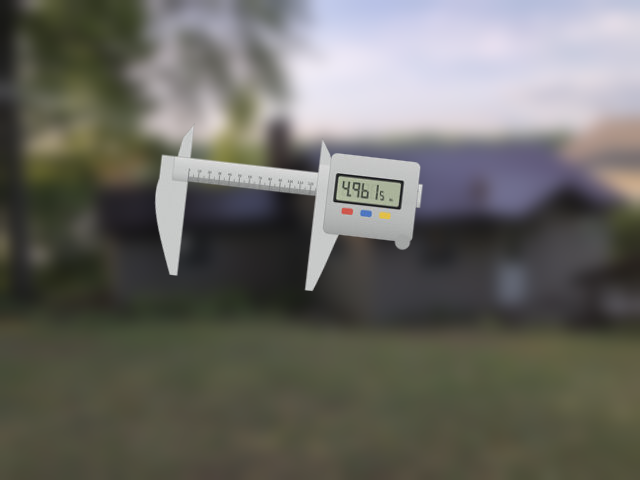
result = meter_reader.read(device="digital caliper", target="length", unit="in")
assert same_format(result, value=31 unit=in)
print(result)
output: value=4.9615 unit=in
